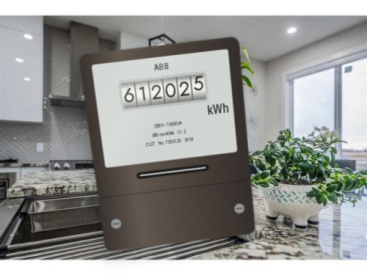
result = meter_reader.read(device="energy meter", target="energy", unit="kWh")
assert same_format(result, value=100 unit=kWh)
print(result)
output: value=612025 unit=kWh
